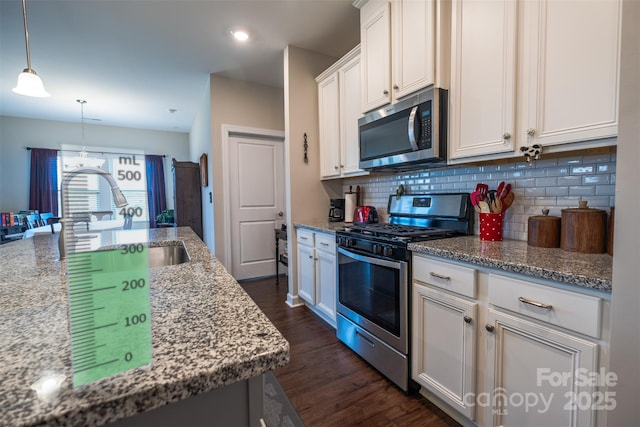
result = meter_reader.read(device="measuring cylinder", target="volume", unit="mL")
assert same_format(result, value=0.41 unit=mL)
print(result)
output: value=300 unit=mL
